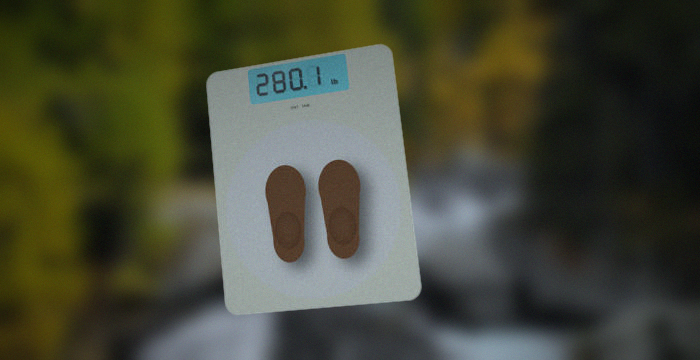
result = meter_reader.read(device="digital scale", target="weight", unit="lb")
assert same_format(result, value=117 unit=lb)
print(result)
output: value=280.1 unit=lb
